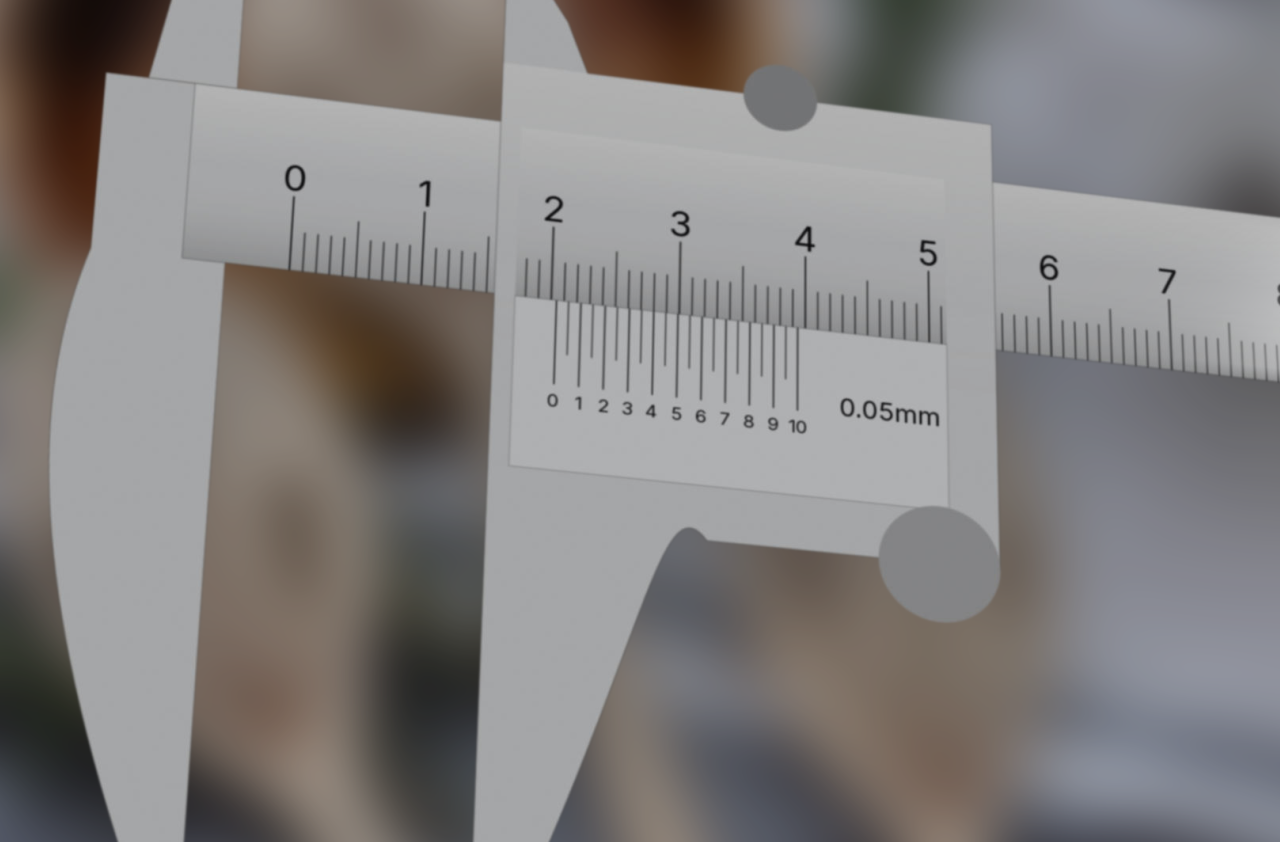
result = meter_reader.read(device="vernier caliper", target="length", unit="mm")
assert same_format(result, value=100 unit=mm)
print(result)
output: value=20.4 unit=mm
